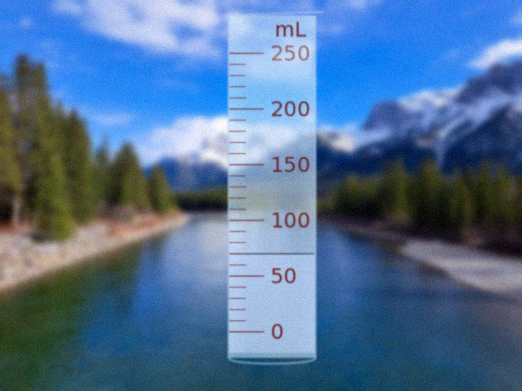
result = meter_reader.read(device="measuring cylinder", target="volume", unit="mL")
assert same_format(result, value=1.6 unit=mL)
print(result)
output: value=70 unit=mL
